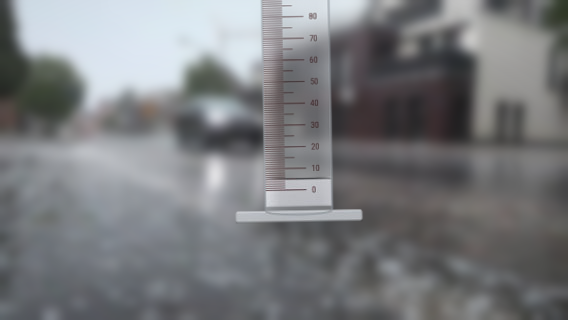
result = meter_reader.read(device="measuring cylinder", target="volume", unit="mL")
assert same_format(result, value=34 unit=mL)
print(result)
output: value=5 unit=mL
